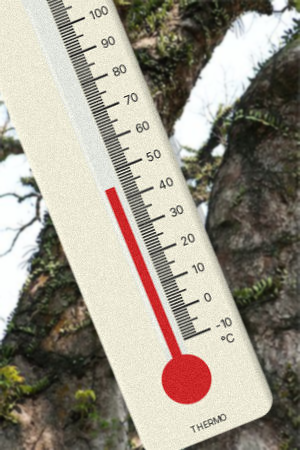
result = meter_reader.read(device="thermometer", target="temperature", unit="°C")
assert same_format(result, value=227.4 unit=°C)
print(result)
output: value=45 unit=°C
